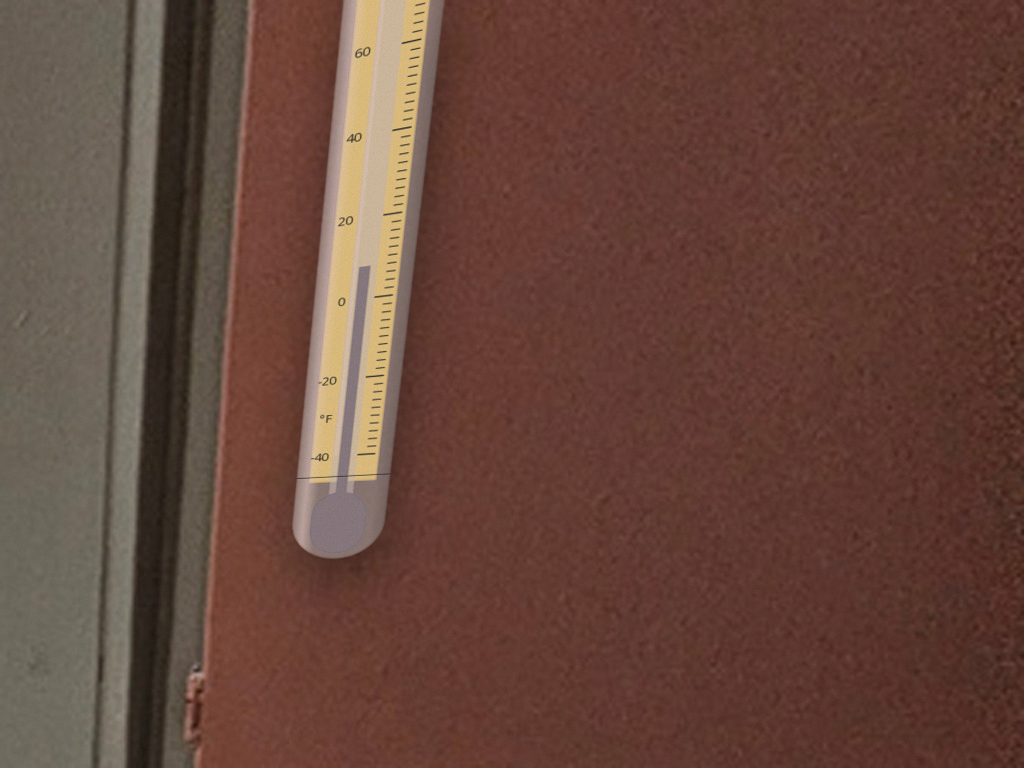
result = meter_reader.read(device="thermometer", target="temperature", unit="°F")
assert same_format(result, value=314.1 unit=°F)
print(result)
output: value=8 unit=°F
